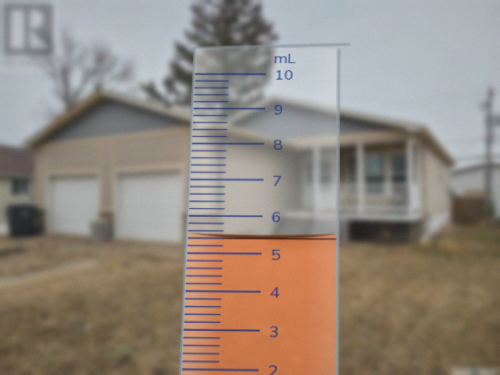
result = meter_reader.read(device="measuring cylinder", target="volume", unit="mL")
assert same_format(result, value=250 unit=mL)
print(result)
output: value=5.4 unit=mL
